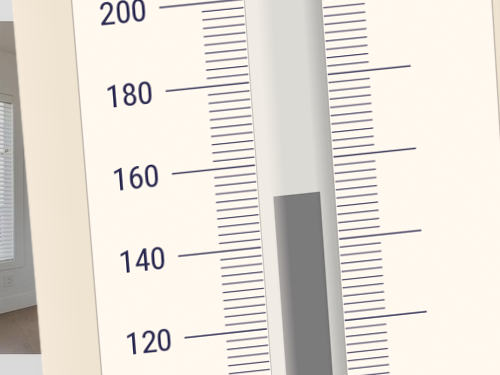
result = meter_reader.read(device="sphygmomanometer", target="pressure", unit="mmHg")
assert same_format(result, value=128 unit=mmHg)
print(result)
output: value=152 unit=mmHg
